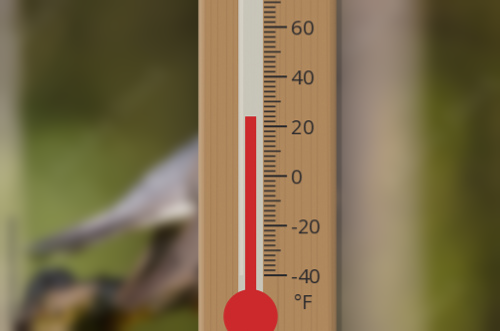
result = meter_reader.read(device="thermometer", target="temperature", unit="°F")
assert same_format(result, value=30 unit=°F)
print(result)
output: value=24 unit=°F
